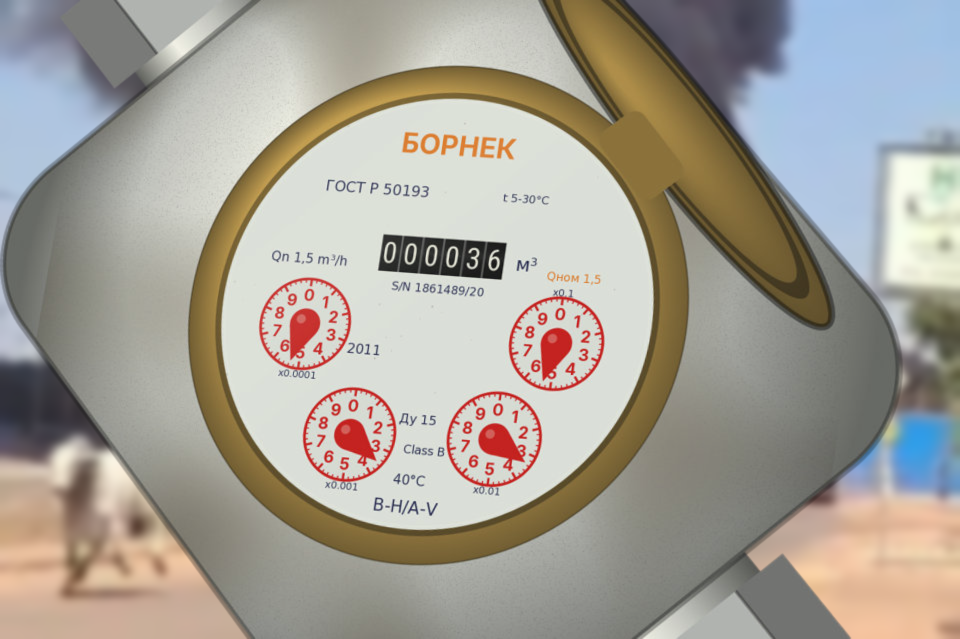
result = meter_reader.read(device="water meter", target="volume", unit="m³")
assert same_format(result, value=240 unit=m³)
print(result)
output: value=36.5335 unit=m³
